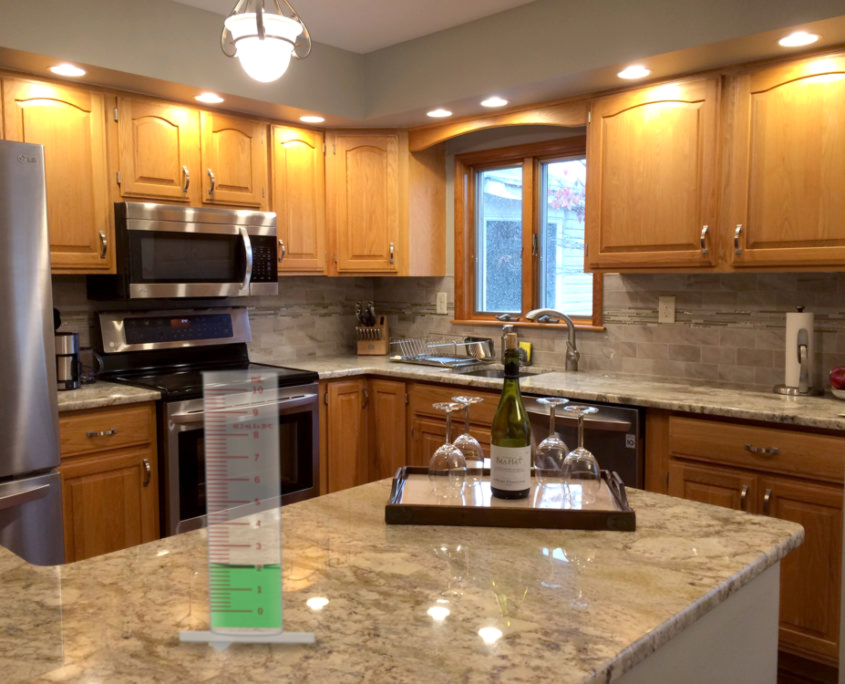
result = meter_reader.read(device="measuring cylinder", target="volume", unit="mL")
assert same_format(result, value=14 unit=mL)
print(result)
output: value=2 unit=mL
